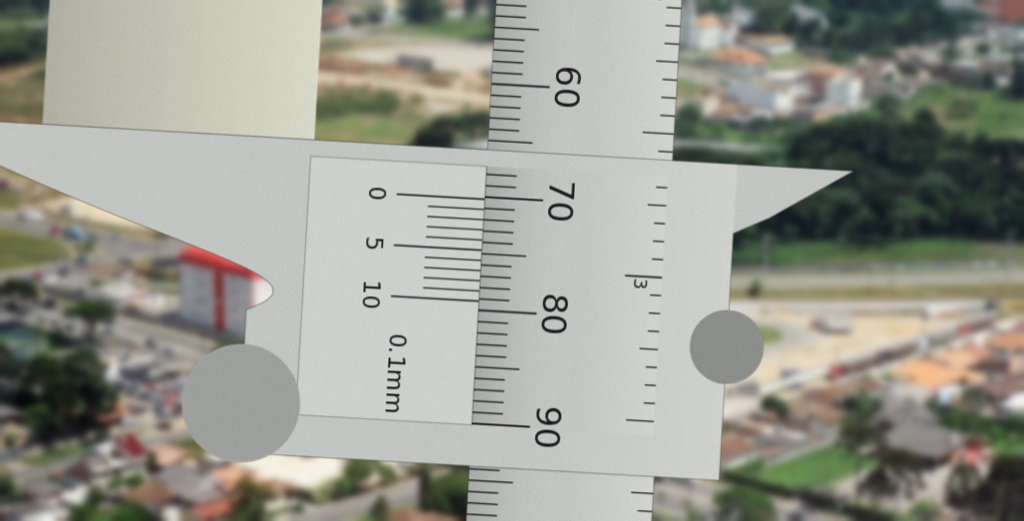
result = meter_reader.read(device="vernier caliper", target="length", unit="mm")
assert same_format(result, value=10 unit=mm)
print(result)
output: value=70.2 unit=mm
